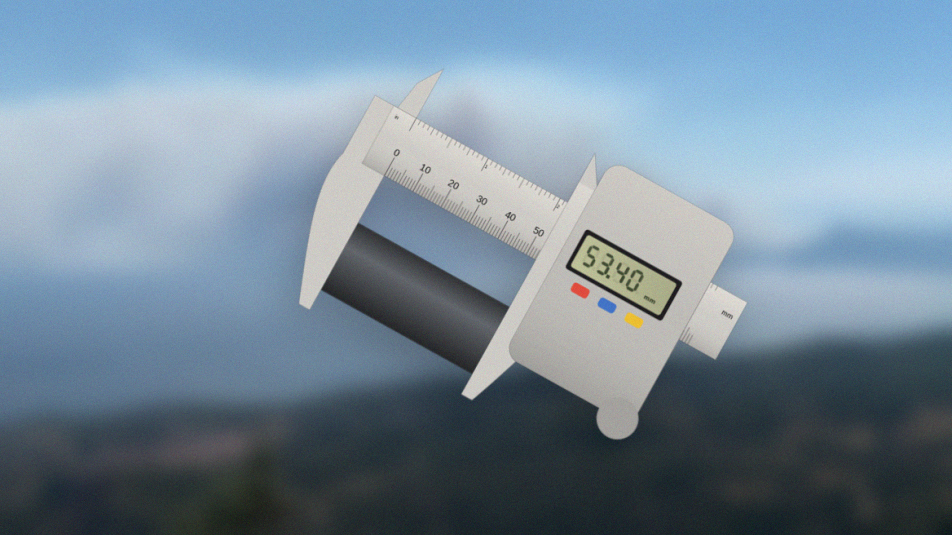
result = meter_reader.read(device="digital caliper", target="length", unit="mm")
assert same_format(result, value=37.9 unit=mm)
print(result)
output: value=53.40 unit=mm
